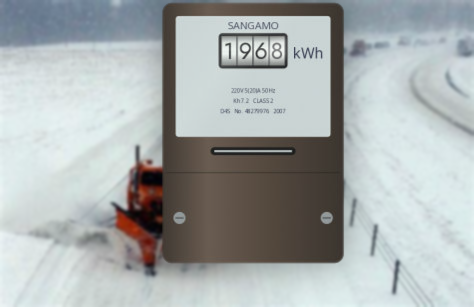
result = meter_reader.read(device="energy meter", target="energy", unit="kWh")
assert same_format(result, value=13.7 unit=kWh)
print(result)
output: value=1968 unit=kWh
